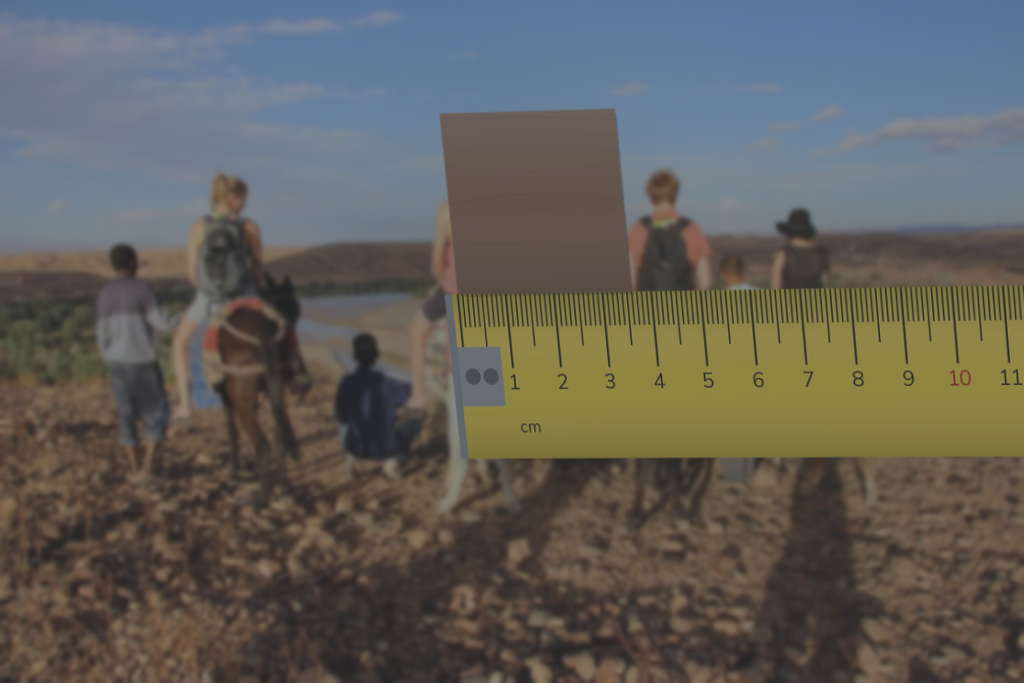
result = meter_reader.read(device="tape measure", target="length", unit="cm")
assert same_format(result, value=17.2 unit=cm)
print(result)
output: value=3.6 unit=cm
